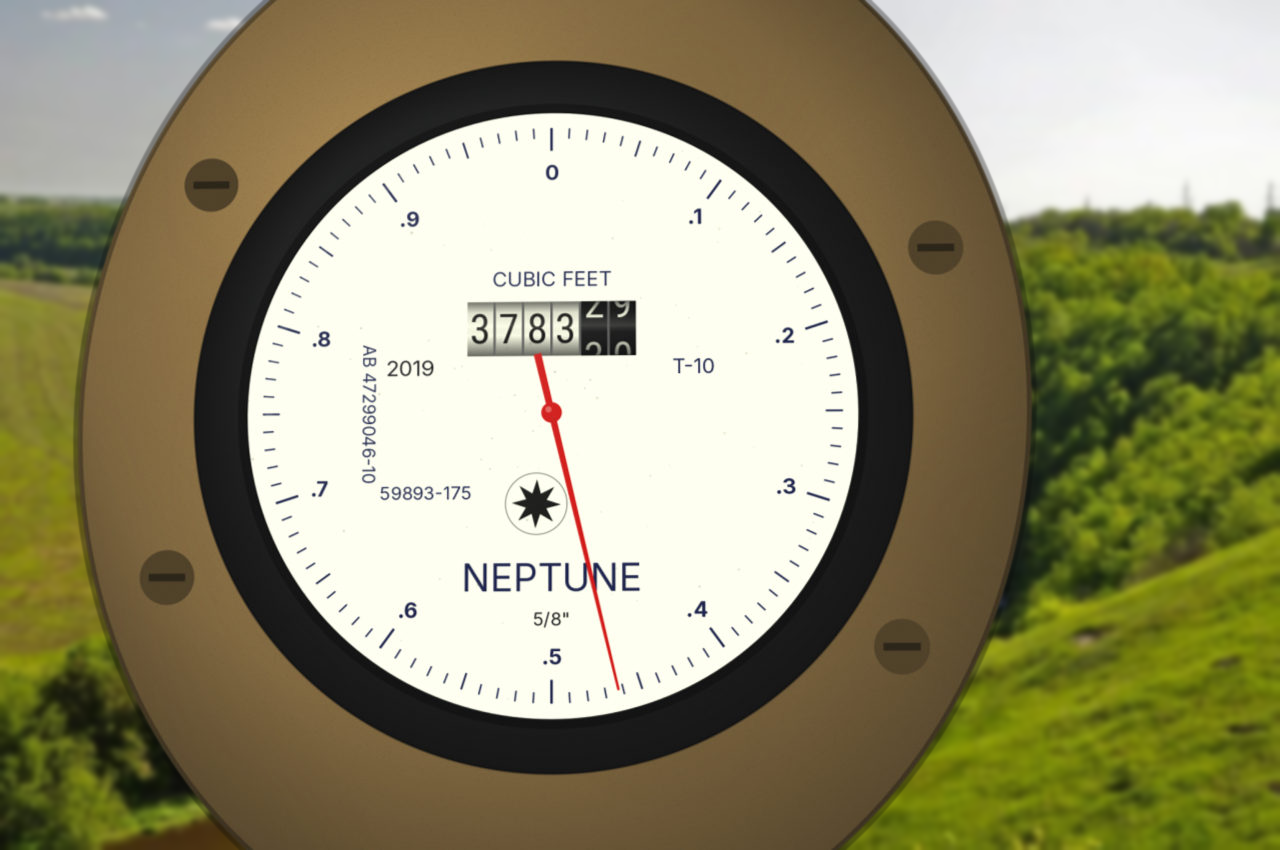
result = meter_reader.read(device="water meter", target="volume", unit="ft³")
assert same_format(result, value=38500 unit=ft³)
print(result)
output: value=378329.46 unit=ft³
